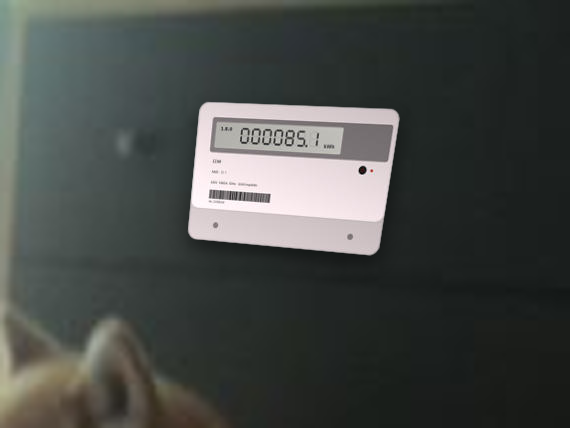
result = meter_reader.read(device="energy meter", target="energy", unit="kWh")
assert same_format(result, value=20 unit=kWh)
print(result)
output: value=85.1 unit=kWh
